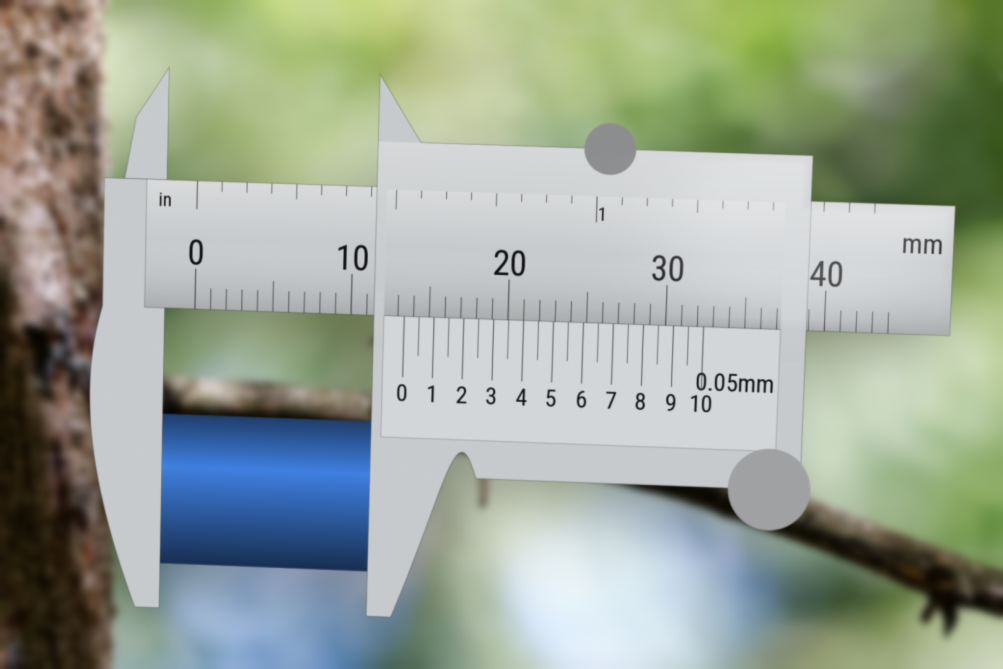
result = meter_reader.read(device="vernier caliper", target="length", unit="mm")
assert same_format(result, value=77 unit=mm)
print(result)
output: value=13.4 unit=mm
